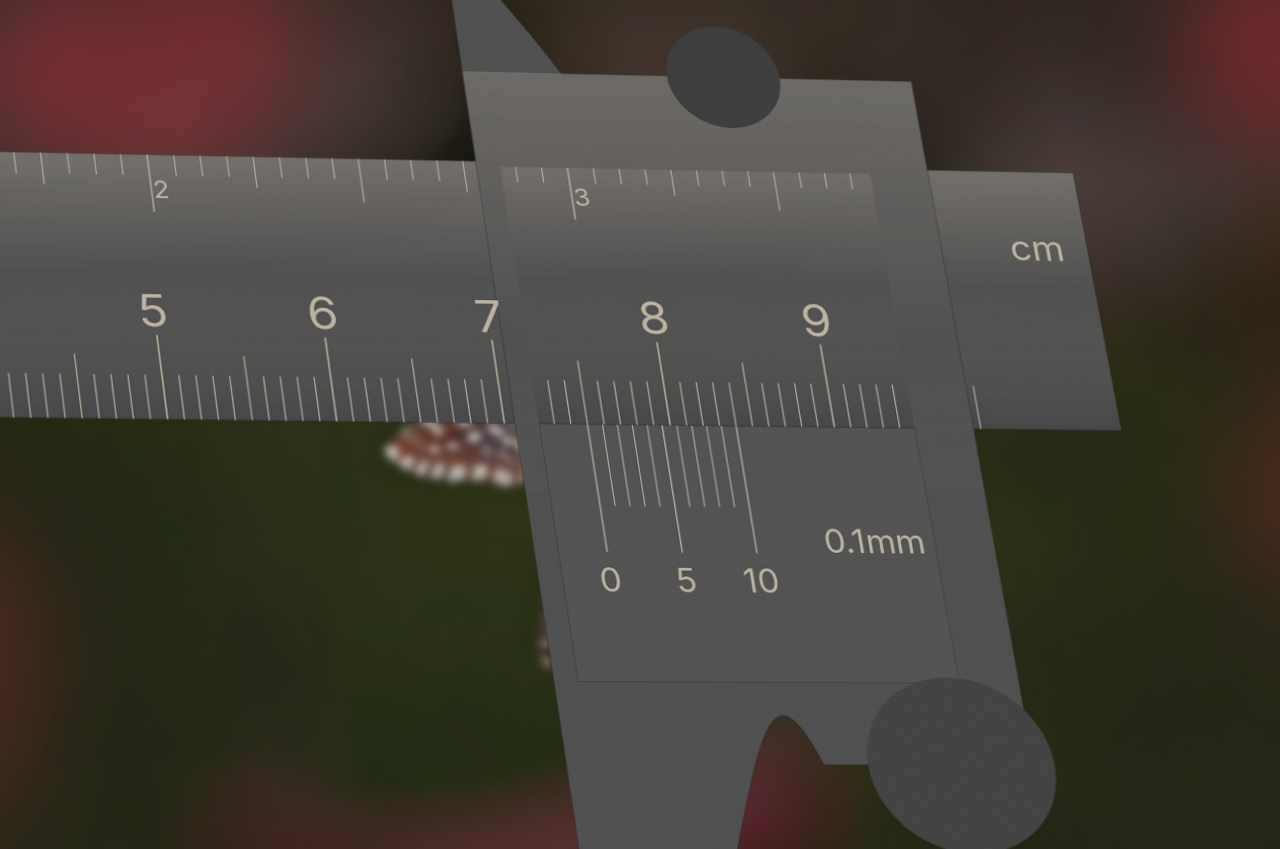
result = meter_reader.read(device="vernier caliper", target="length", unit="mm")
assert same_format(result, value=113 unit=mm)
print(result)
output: value=75.0 unit=mm
